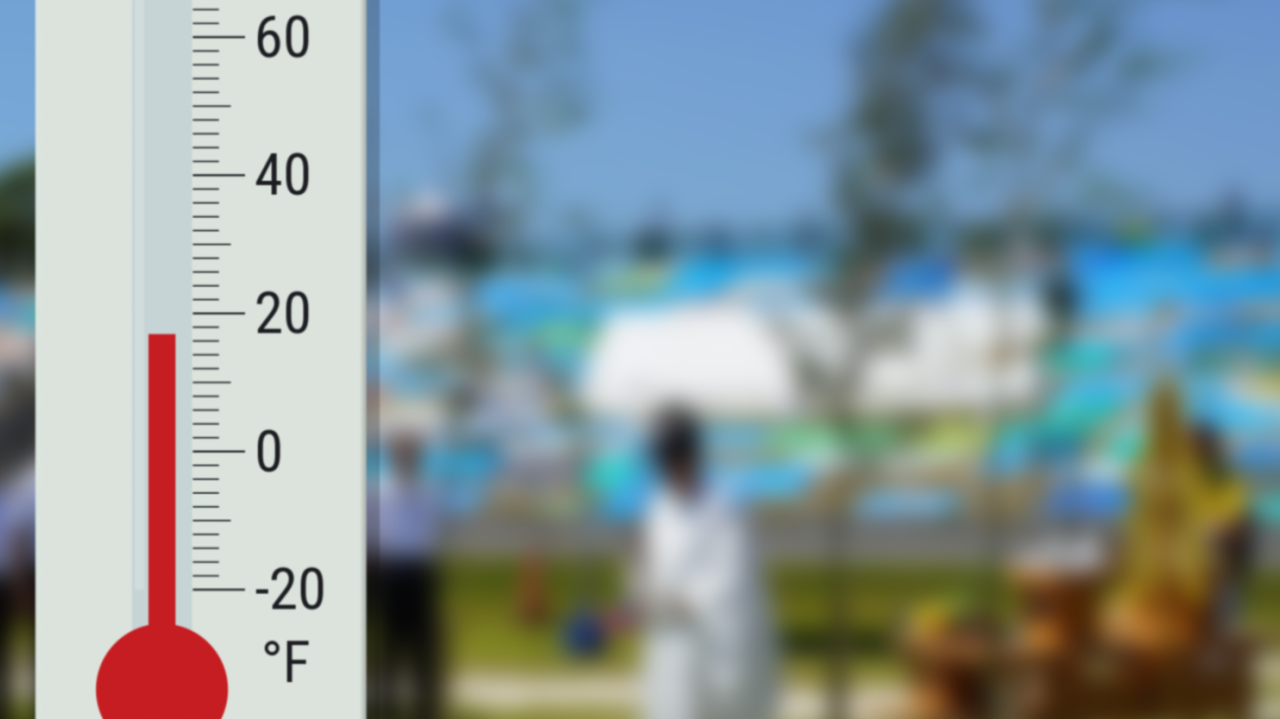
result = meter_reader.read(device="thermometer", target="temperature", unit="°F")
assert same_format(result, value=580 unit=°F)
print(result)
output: value=17 unit=°F
